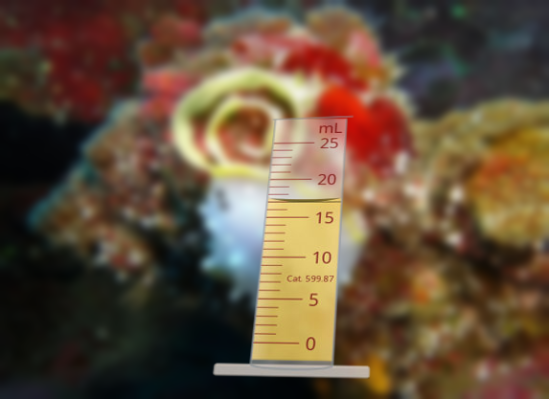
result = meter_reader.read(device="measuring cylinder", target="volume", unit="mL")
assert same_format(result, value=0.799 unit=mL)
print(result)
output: value=17 unit=mL
